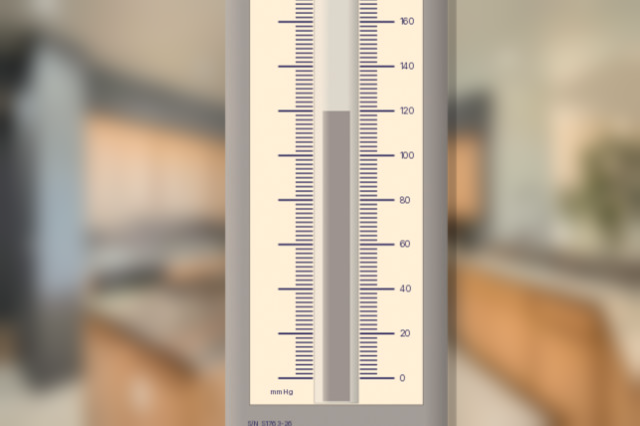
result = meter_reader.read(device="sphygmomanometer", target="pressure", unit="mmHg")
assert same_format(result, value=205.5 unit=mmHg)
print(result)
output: value=120 unit=mmHg
